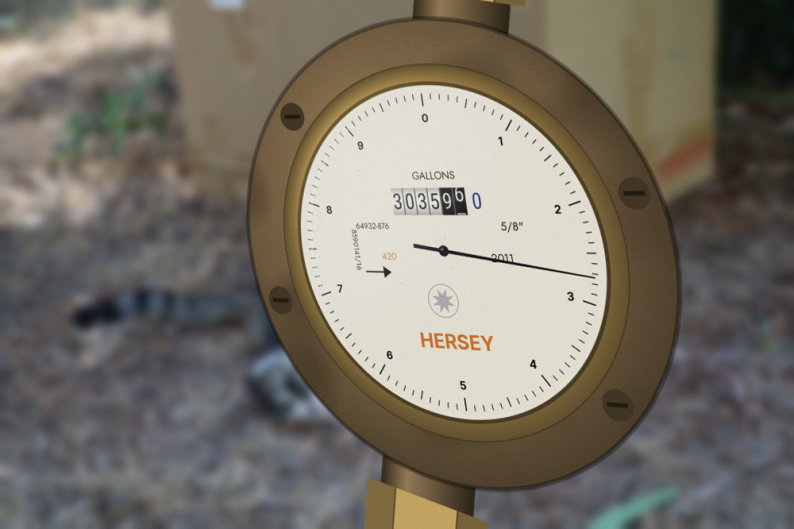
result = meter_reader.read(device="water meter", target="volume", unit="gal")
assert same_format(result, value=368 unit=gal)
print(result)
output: value=3035962.7 unit=gal
